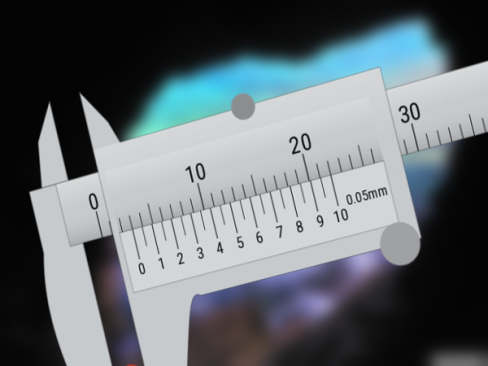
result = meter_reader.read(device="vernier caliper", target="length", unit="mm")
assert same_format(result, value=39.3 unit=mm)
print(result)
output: value=3.0 unit=mm
